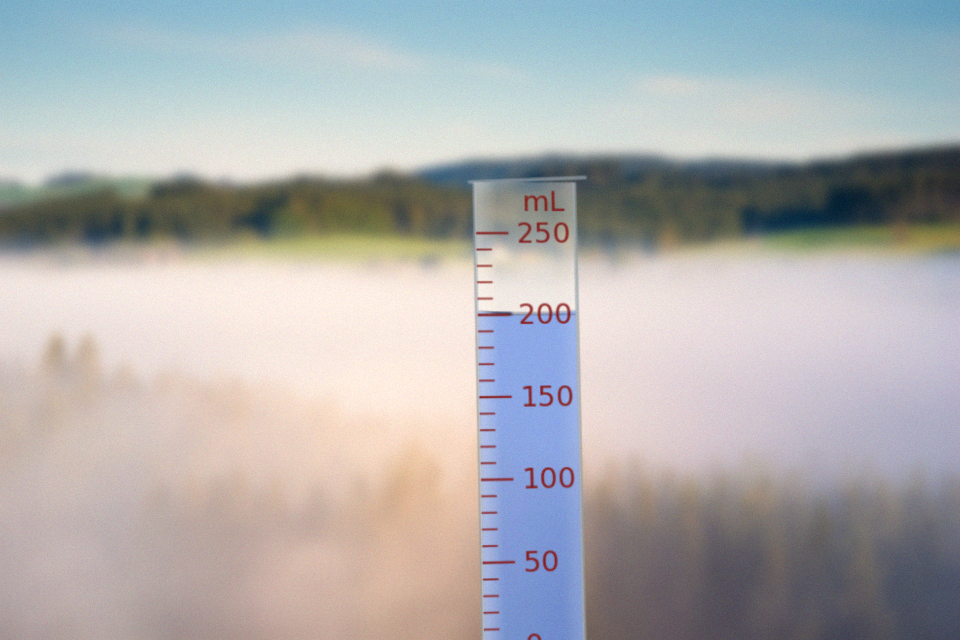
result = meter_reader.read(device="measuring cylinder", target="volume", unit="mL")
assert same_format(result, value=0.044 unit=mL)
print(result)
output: value=200 unit=mL
